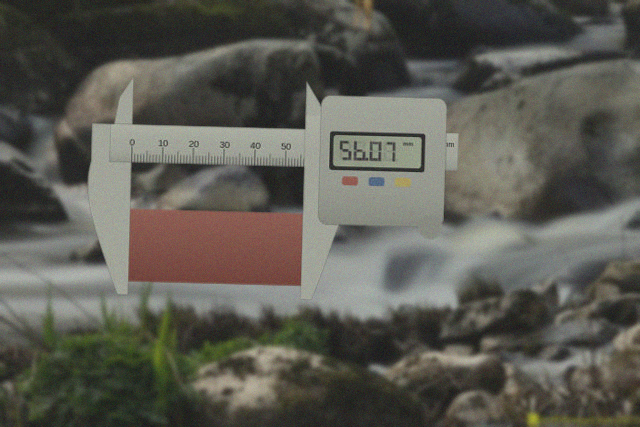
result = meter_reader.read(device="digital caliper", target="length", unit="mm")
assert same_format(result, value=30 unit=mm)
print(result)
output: value=56.07 unit=mm
